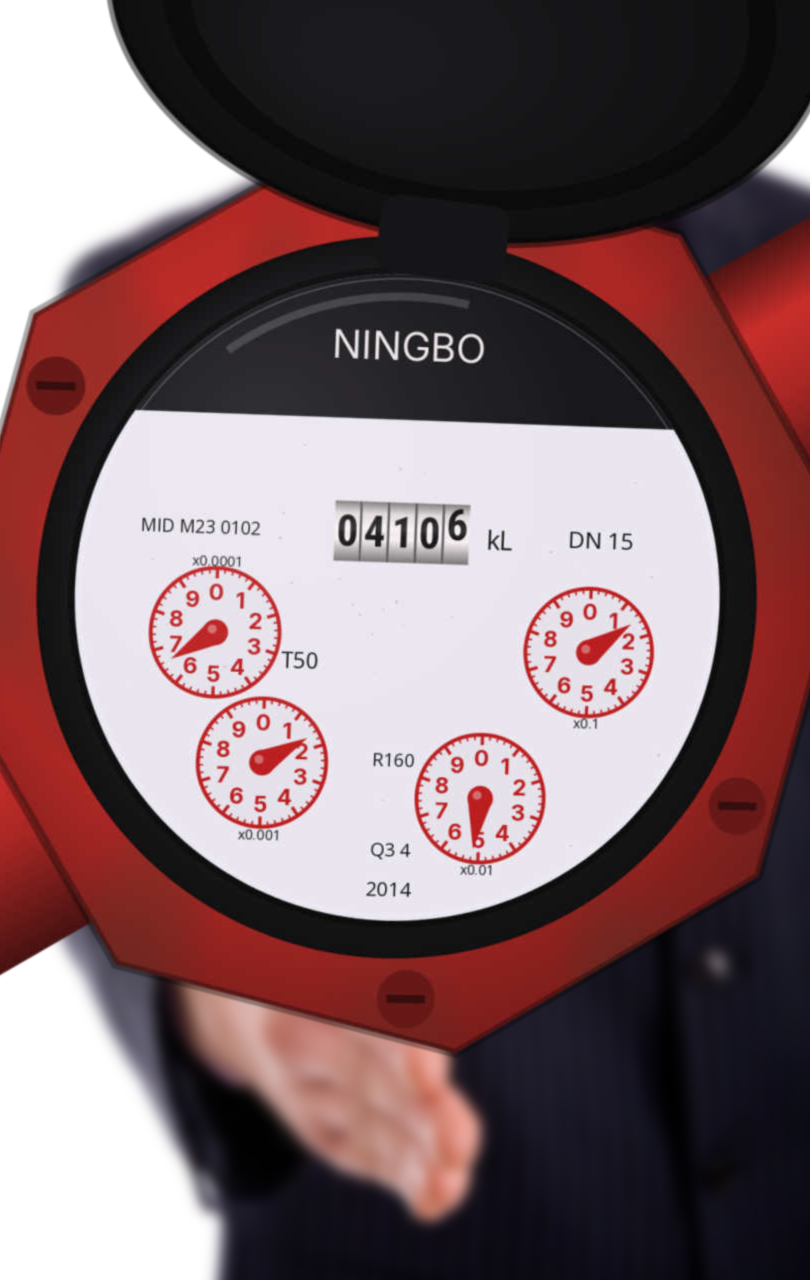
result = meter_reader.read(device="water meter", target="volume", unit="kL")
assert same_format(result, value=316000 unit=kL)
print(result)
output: value=4106.1516 unit=kL
